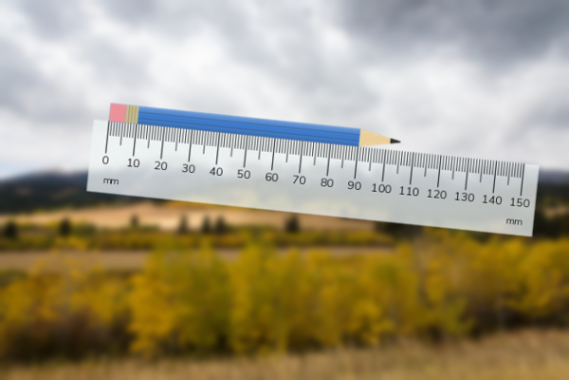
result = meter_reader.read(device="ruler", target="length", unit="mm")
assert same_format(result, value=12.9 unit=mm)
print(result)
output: value=105 unit=mm
